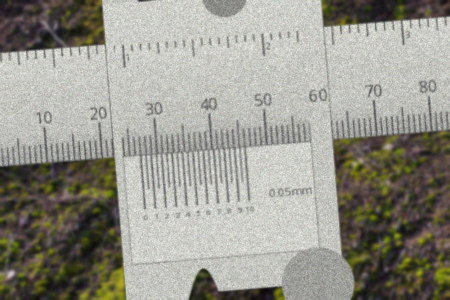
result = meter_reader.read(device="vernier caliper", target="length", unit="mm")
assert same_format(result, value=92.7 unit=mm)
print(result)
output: value=27.0 unit=mm
